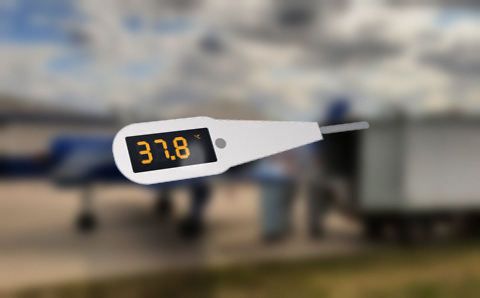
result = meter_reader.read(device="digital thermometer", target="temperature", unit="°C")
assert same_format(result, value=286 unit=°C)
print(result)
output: value=37.8 unit=°C
